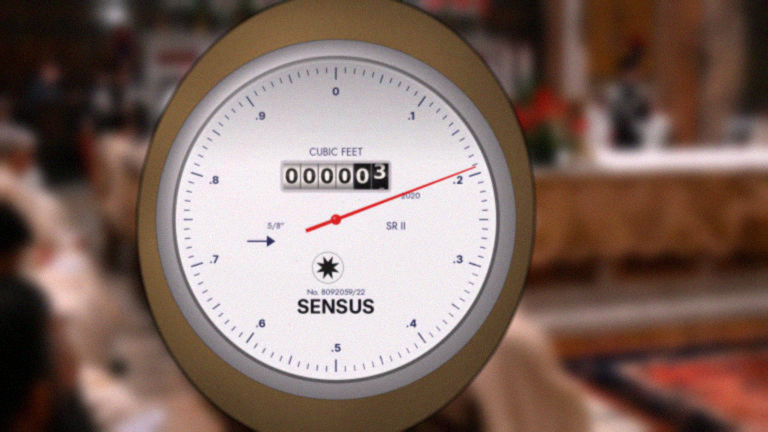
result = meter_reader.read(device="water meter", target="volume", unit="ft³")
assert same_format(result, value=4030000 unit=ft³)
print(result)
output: value=3.19 unit=ft³
